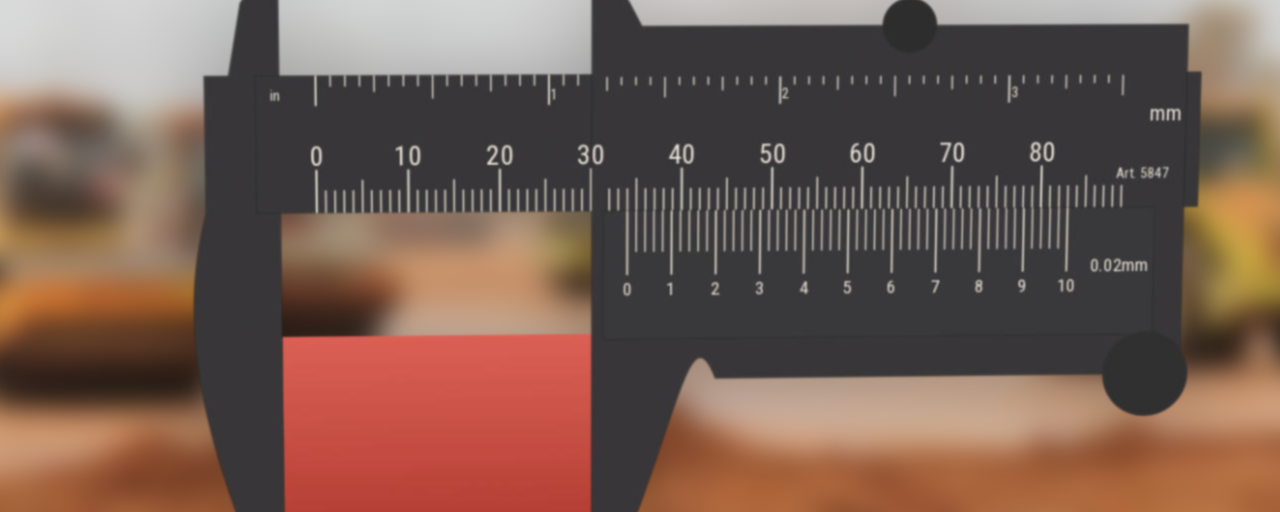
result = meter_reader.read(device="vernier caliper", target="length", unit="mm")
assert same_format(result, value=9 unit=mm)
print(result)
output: value=34.0 unit=mm
